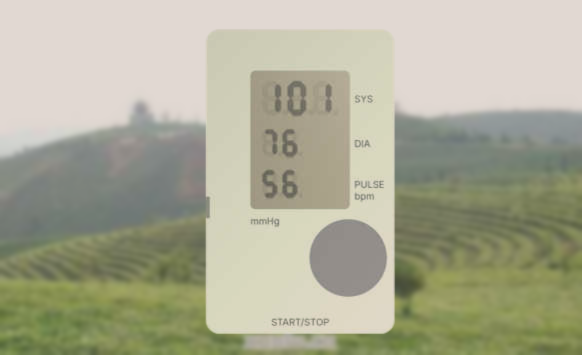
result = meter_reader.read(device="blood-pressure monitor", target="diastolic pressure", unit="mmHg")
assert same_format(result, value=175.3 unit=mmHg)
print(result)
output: value=76 unit=mmHg
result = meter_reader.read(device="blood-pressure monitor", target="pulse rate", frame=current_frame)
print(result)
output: value=56 unit=bpm
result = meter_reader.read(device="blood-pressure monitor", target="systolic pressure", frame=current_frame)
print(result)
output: value=101 unit=mmHg
